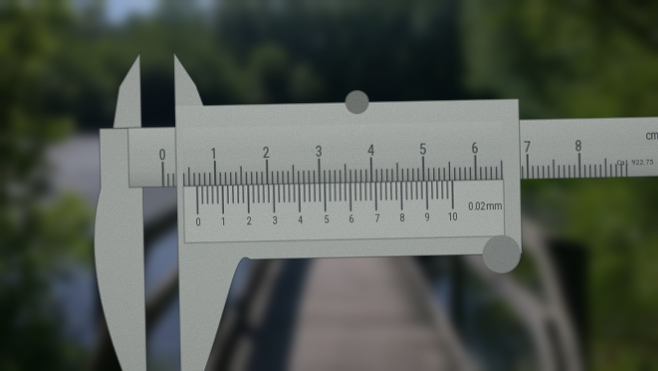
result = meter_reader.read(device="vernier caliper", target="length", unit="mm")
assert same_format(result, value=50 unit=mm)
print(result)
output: value=6.5 unit=mm
